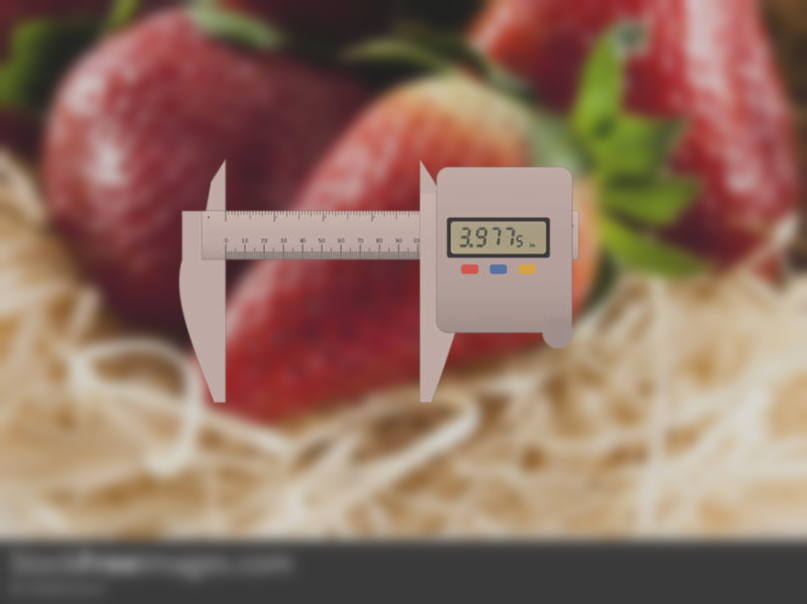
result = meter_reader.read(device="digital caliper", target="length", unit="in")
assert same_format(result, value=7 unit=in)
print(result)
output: value=3.9775 unit=in
